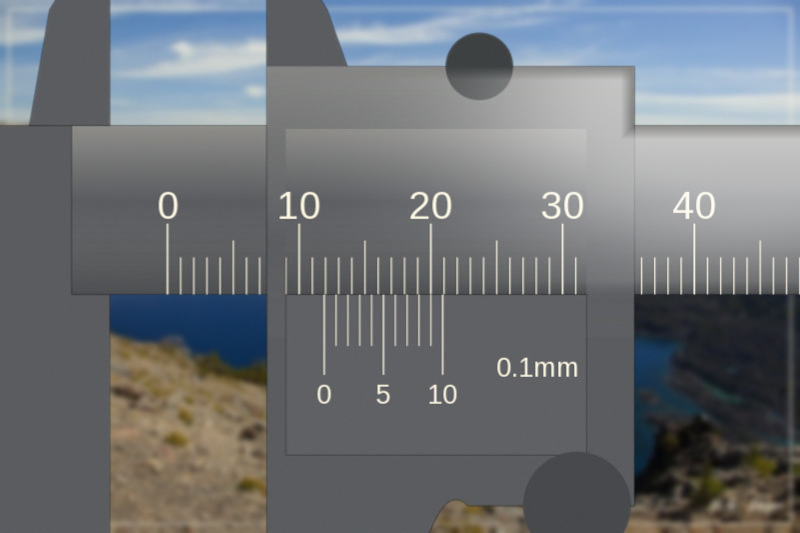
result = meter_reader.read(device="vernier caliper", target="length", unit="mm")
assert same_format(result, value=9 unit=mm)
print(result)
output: value=11.9 unit=mm
